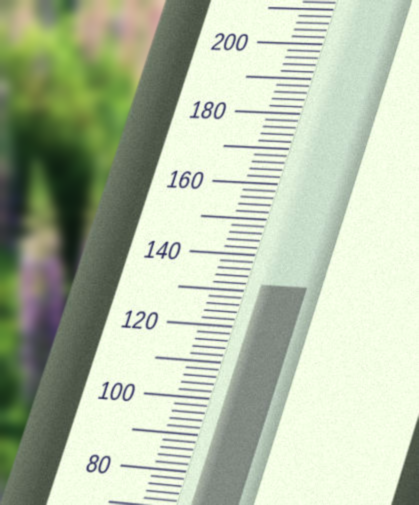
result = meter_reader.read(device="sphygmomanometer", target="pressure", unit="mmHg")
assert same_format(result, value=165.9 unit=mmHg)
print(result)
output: value=132 unit=mmHg
